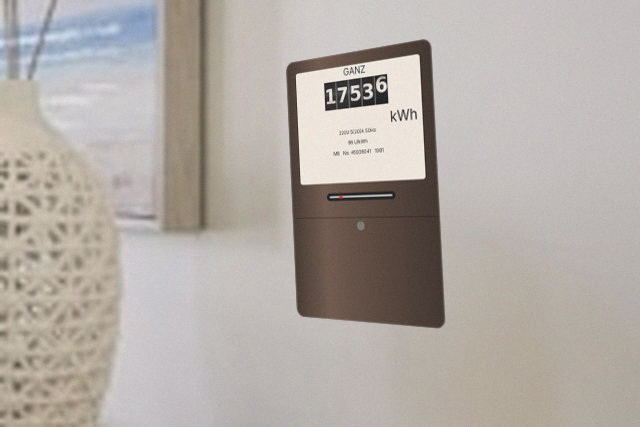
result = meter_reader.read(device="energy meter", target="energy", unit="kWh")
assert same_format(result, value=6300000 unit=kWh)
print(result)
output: value=17536 unit=kWh
